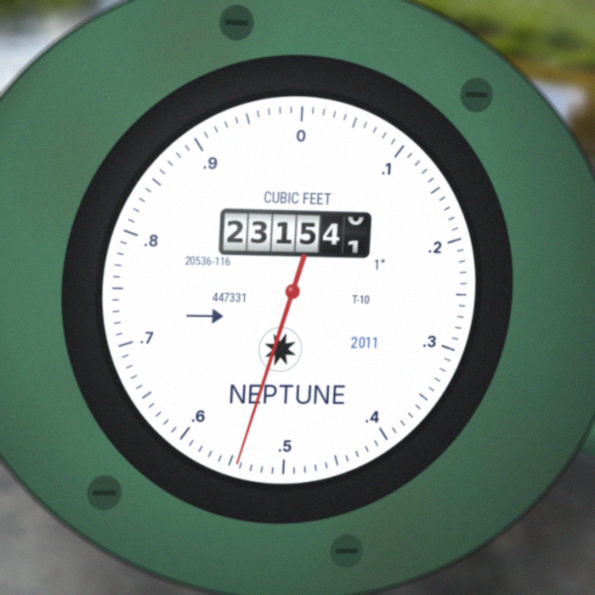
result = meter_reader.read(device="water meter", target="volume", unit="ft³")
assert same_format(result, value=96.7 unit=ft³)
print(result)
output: value=231540.54 unit=ft³
